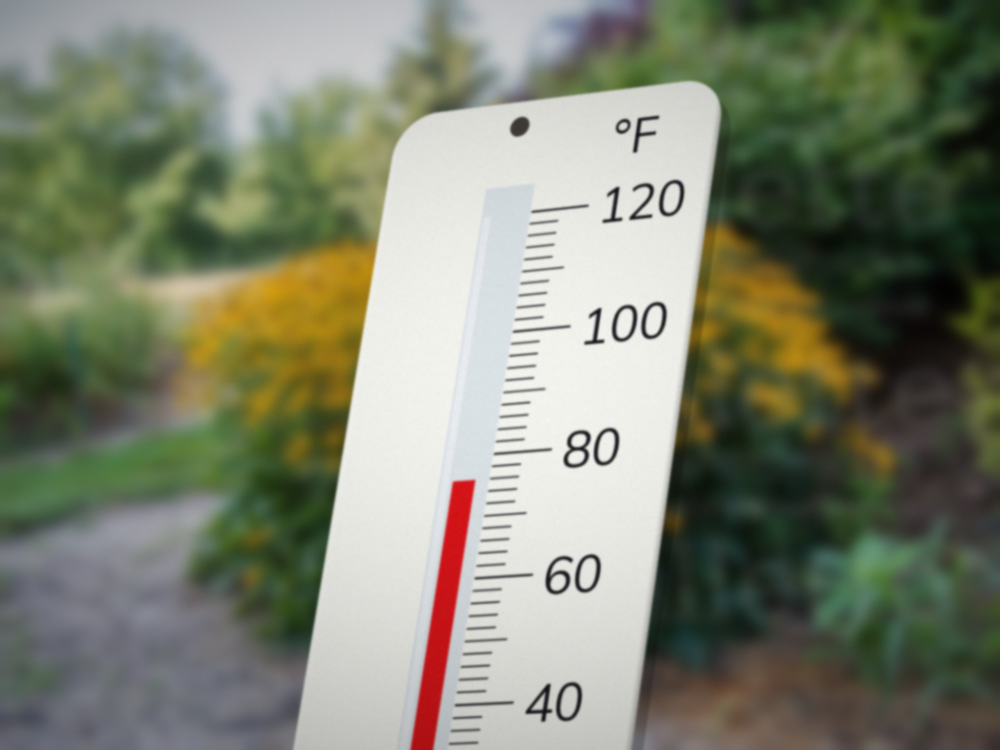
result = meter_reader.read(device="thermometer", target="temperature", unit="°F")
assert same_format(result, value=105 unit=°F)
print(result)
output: value=76 unit=°F
